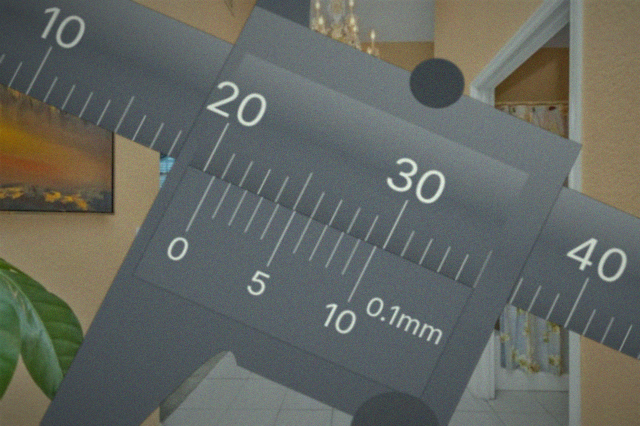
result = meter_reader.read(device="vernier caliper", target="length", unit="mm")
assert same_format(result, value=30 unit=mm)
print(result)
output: value=20.6 unit=mm
